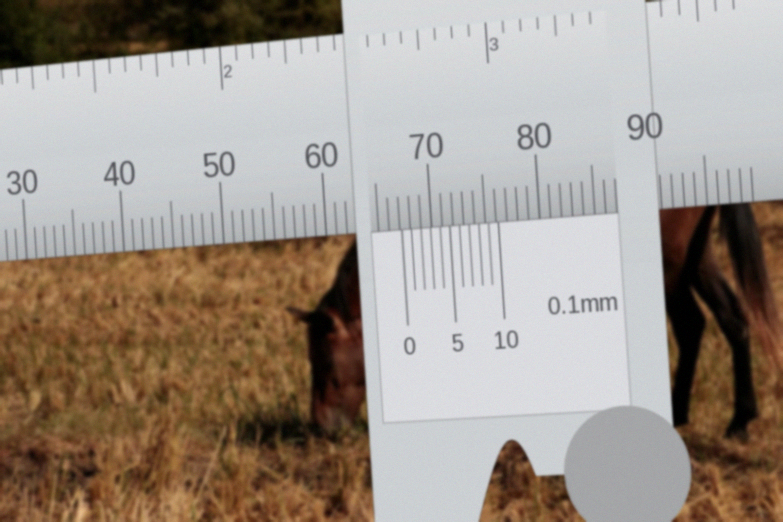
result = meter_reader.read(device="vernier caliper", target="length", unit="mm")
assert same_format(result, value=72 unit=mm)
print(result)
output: value=67.2 unit=mm
